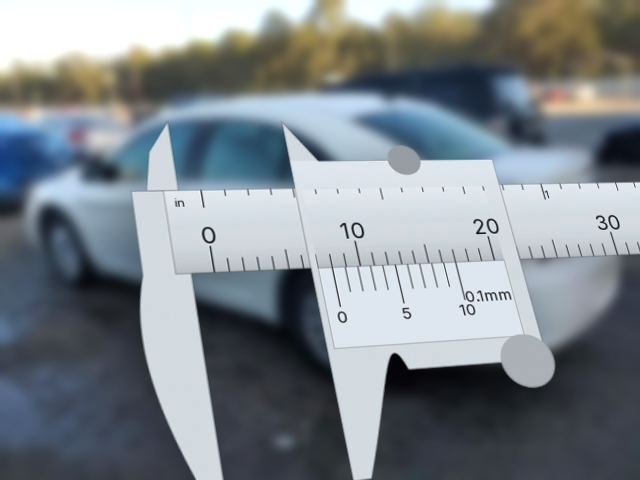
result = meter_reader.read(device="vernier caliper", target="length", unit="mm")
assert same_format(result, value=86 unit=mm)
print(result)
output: value=8.0 unit=mm
